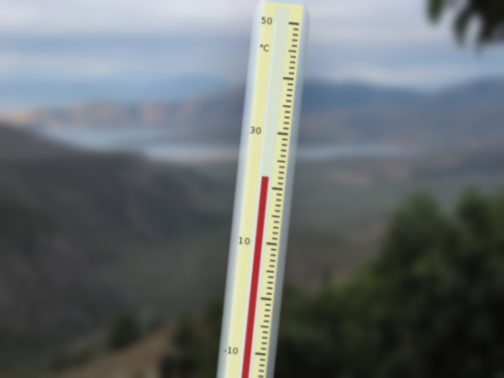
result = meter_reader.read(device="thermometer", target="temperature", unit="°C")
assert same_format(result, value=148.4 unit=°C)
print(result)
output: value=22 unit=°C
